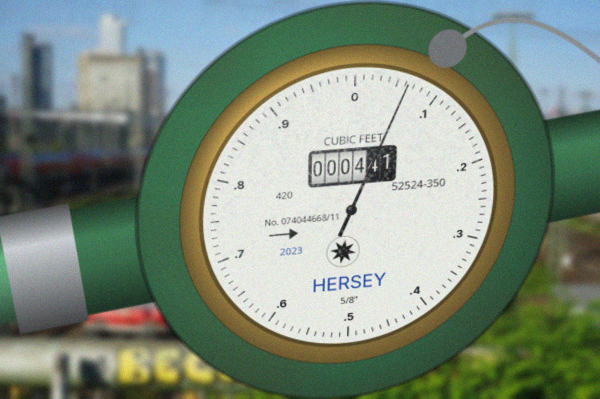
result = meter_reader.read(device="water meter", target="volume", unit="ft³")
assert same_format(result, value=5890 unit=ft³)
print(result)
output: value=441.06 unit=ft³
